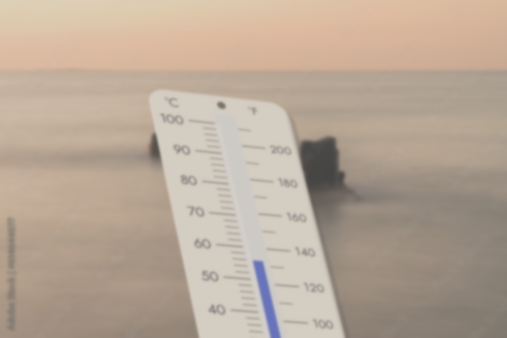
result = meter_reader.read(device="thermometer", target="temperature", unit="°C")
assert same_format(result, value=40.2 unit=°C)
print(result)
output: value=56 unit=°C
